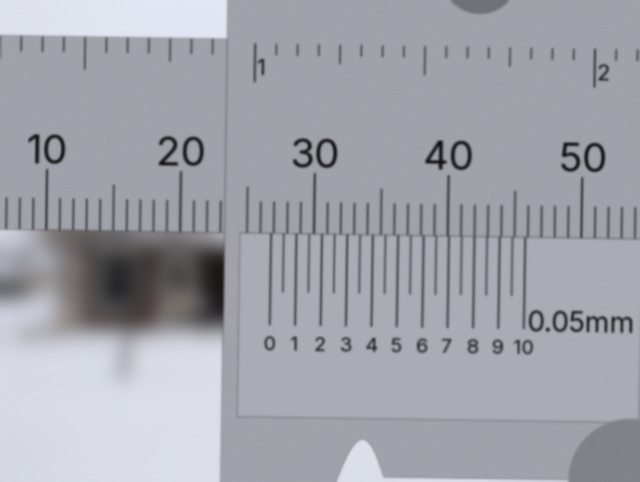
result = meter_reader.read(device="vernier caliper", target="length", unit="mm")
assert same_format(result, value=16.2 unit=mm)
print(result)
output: value=26.8 unit=mm
